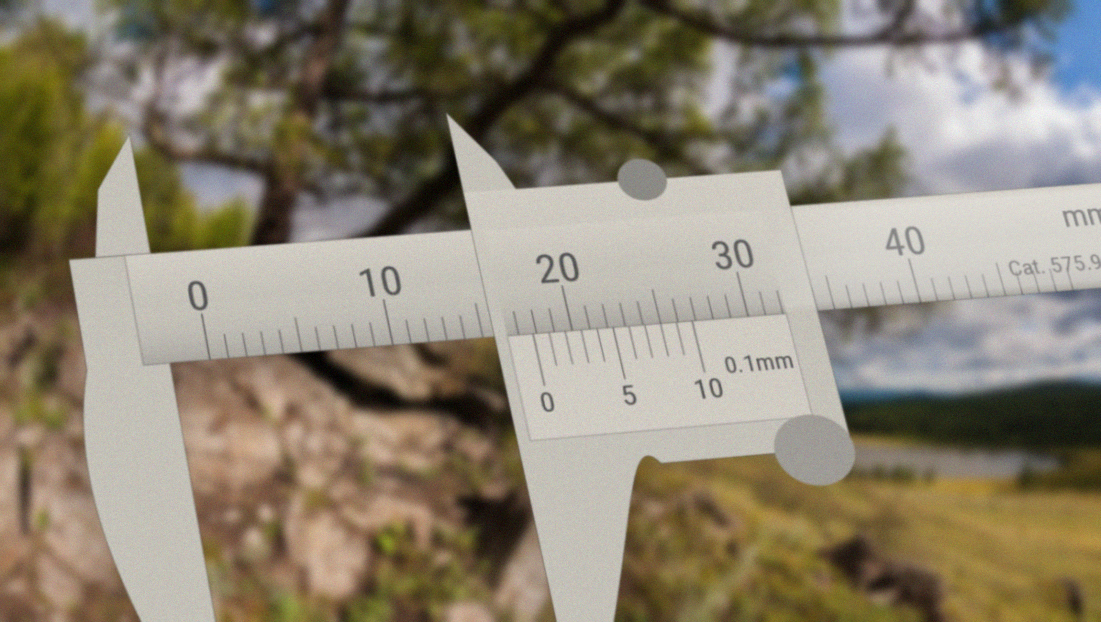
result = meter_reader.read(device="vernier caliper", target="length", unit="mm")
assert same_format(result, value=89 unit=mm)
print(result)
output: value=17.8 unit=mm
